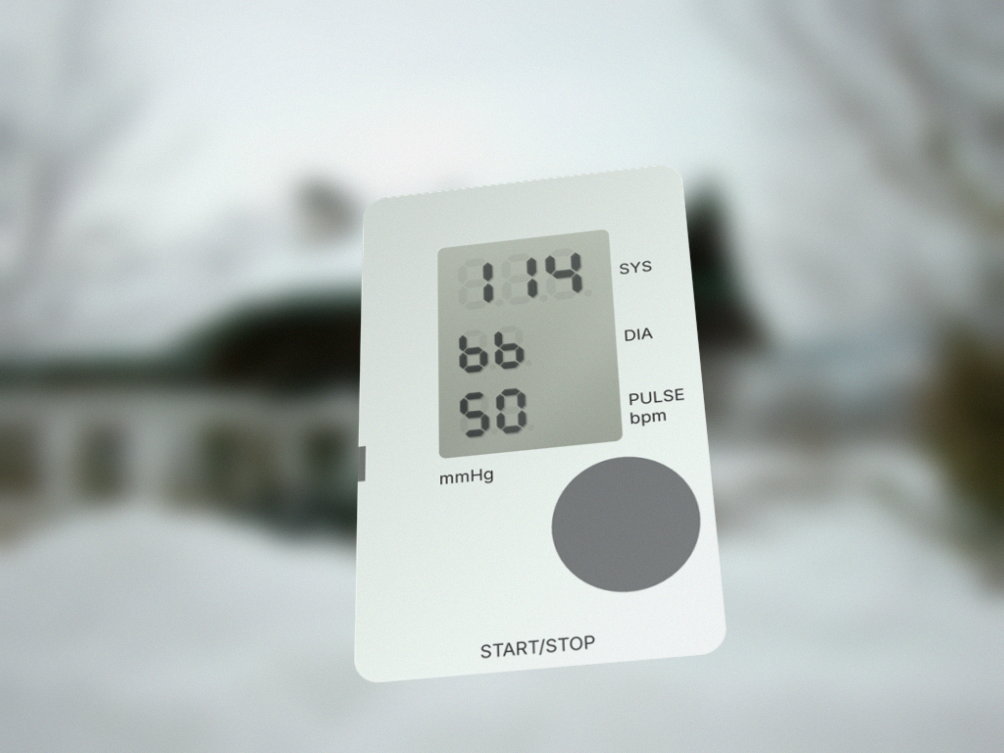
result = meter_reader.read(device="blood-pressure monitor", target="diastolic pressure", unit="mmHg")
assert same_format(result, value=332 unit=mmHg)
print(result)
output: value=66 unit=mmHg
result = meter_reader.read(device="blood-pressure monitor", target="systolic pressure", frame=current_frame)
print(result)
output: value=114 unit=mmHg
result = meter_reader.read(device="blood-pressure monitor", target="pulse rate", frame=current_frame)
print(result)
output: value=50 unit=bpm
